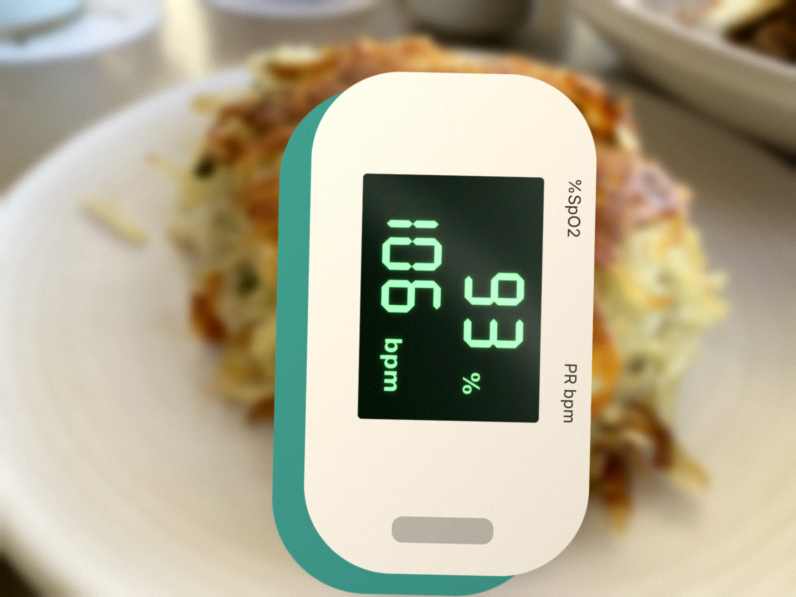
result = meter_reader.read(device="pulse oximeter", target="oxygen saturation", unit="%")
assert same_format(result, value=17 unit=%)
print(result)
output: value=93 unit=%
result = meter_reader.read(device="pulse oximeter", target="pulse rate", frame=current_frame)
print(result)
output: value=106 unit=bpm
